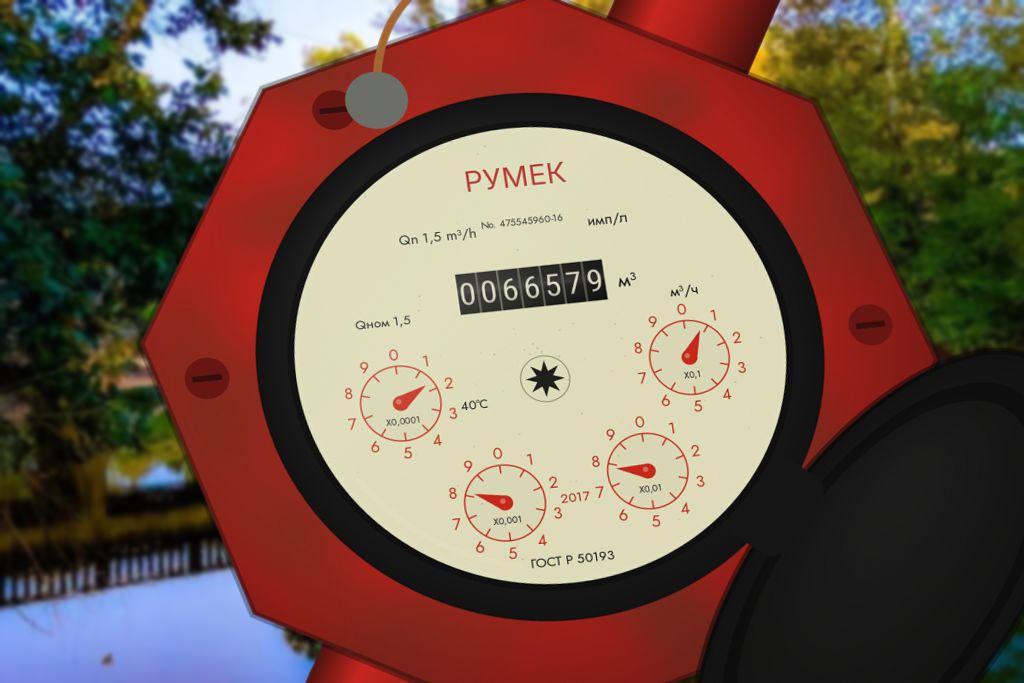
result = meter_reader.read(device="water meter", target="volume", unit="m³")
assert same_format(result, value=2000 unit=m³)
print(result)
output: value=66579.0781 unit=m³
